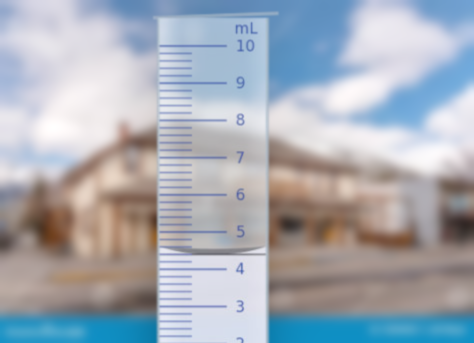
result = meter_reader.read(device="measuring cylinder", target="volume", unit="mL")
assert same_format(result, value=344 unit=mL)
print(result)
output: value=4.4 unit=mL
